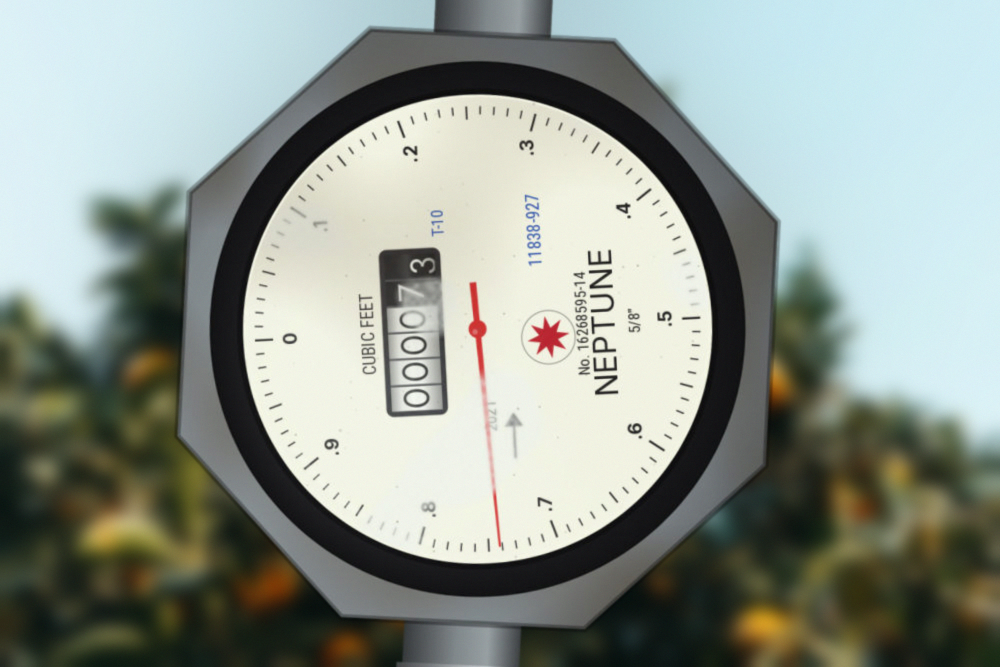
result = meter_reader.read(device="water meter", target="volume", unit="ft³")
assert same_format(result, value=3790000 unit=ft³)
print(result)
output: value=72.74 unit=ft³
